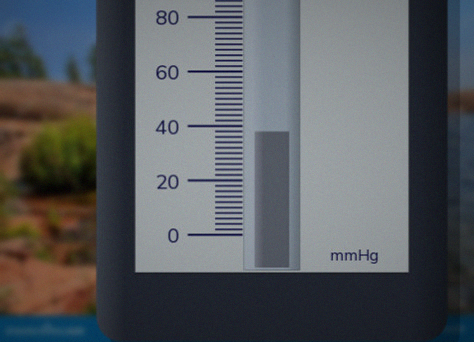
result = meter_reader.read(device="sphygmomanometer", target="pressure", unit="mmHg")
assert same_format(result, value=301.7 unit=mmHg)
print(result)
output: value=38 unit=mmHg
